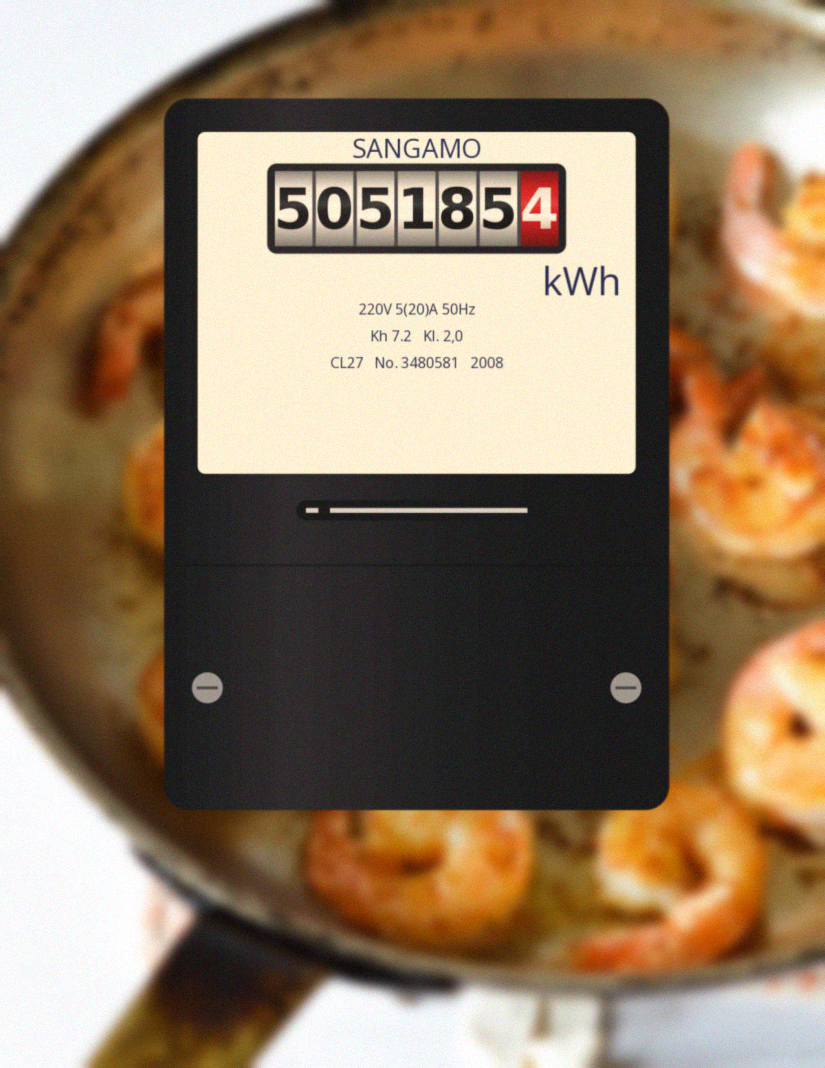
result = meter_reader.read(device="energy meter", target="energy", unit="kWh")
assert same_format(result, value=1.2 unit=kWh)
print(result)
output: value=505185.4 unit=kWh
